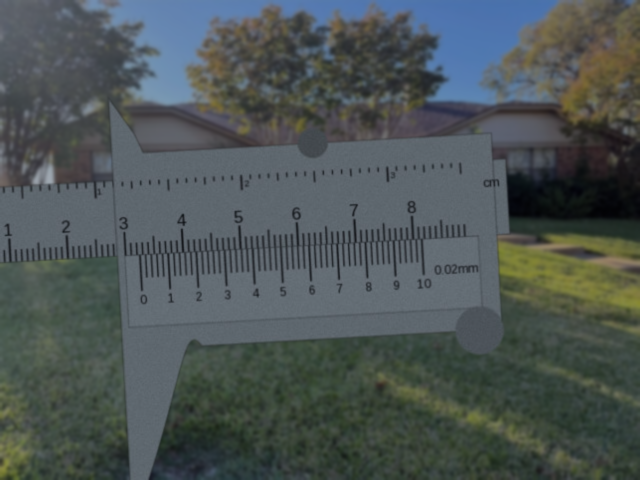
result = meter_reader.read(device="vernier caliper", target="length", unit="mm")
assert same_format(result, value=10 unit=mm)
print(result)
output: value=32.5 unit=mm
